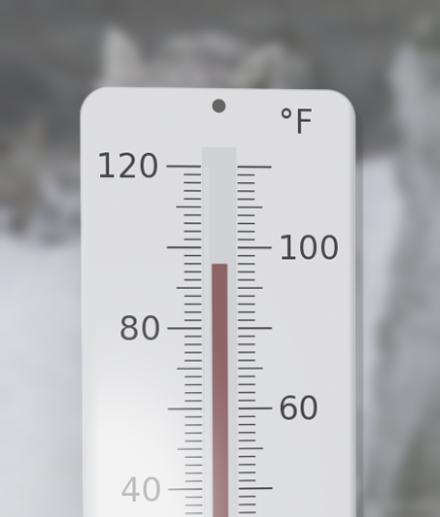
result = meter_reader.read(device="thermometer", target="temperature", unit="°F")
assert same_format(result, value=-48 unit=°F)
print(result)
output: value=96 unit=°F
